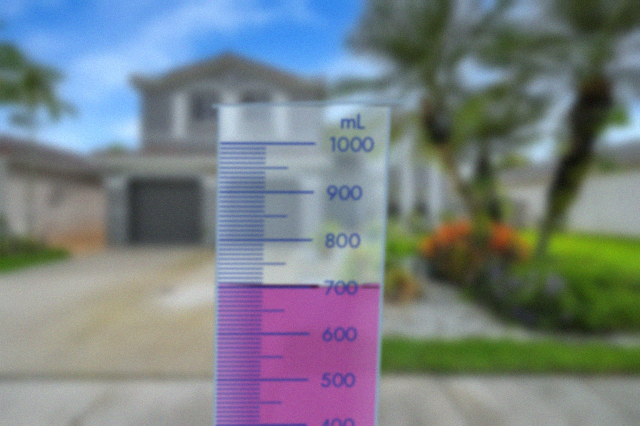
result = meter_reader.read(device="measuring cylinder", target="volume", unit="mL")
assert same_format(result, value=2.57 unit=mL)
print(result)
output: value=700 unit=mL
